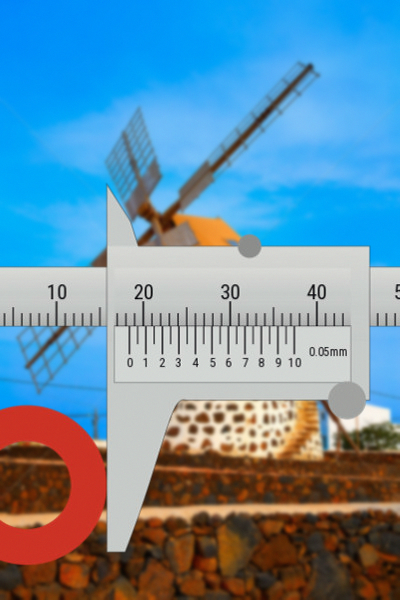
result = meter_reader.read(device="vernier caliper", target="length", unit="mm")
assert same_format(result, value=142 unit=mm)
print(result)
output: value=18.4 unit=mm
